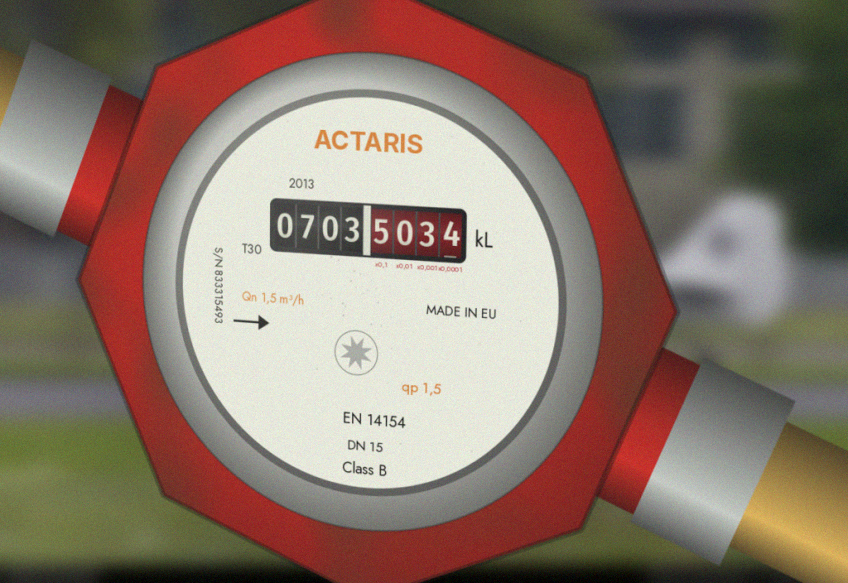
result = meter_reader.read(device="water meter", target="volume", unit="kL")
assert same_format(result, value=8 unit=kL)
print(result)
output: value=703.5034 unit=kL
